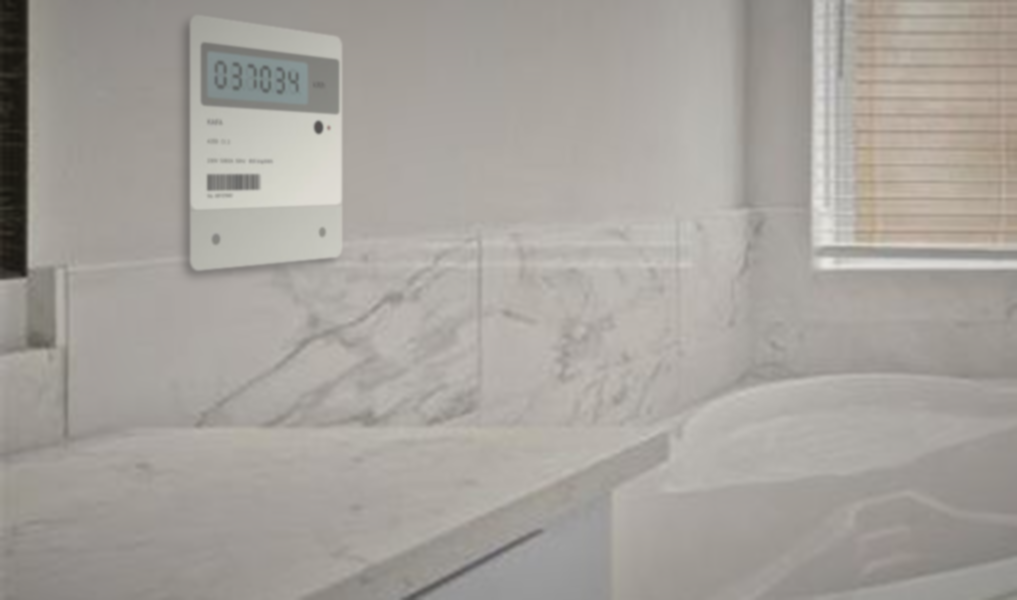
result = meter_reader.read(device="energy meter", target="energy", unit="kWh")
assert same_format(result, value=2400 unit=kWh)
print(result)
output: value=37034 unit=kWh
